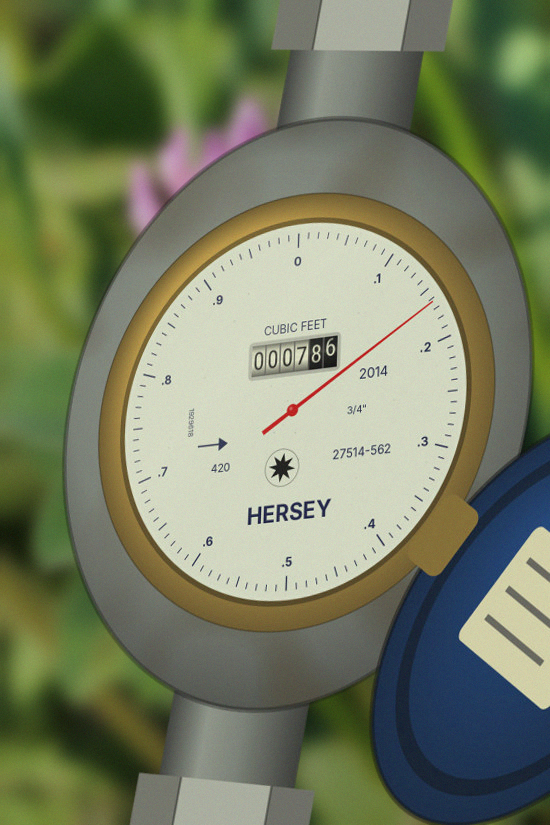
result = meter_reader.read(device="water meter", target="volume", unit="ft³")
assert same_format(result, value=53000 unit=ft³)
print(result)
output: value=786.16 unit=ft³
